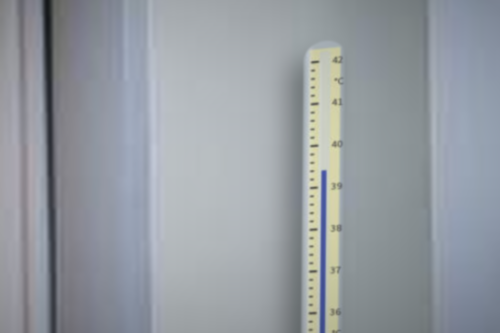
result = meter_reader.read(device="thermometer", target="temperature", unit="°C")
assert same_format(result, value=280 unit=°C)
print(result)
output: value=39.4 unit=°C
